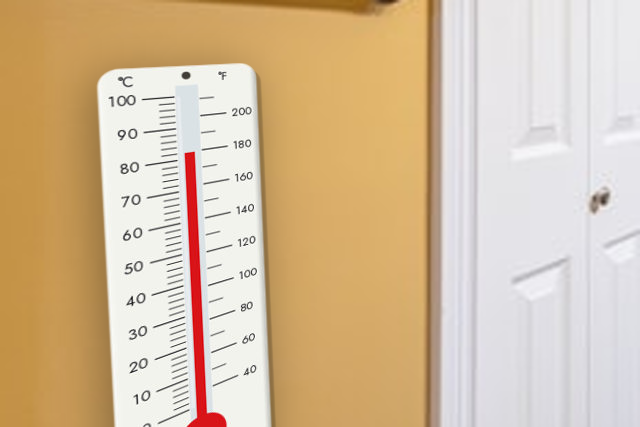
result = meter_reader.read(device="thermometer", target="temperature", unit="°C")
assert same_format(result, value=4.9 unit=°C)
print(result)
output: value=82 unit=°C
